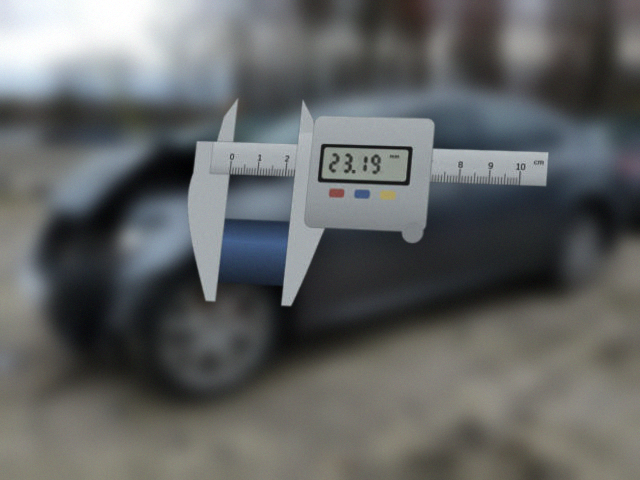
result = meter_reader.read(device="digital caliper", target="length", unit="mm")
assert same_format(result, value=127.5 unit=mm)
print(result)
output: value=23.19 unit=mm
